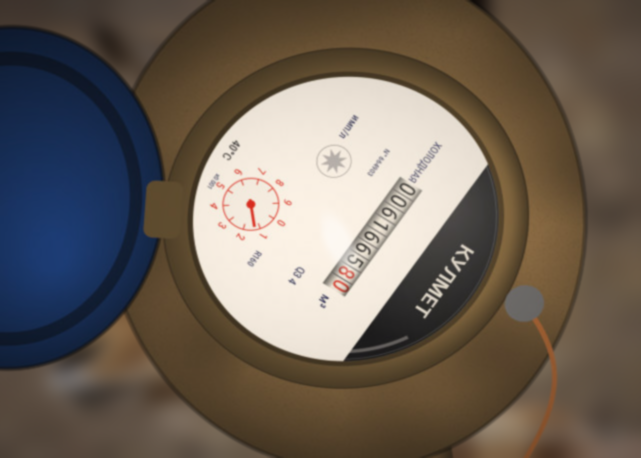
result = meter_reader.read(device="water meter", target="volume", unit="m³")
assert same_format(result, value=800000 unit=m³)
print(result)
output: value=61665.801 unit=m³
